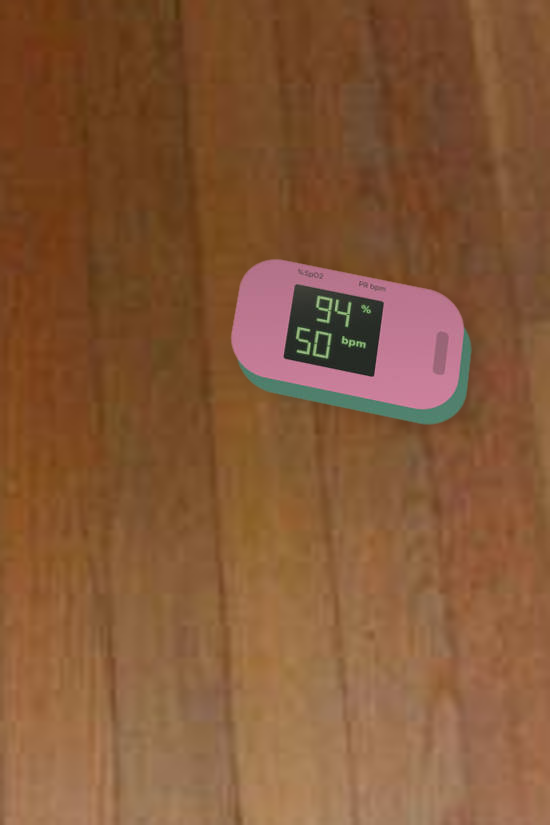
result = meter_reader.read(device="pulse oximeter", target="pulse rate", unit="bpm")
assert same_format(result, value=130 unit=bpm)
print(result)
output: value=50 unit=bpm
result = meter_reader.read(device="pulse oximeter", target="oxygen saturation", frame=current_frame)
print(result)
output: value=94 unit=%
